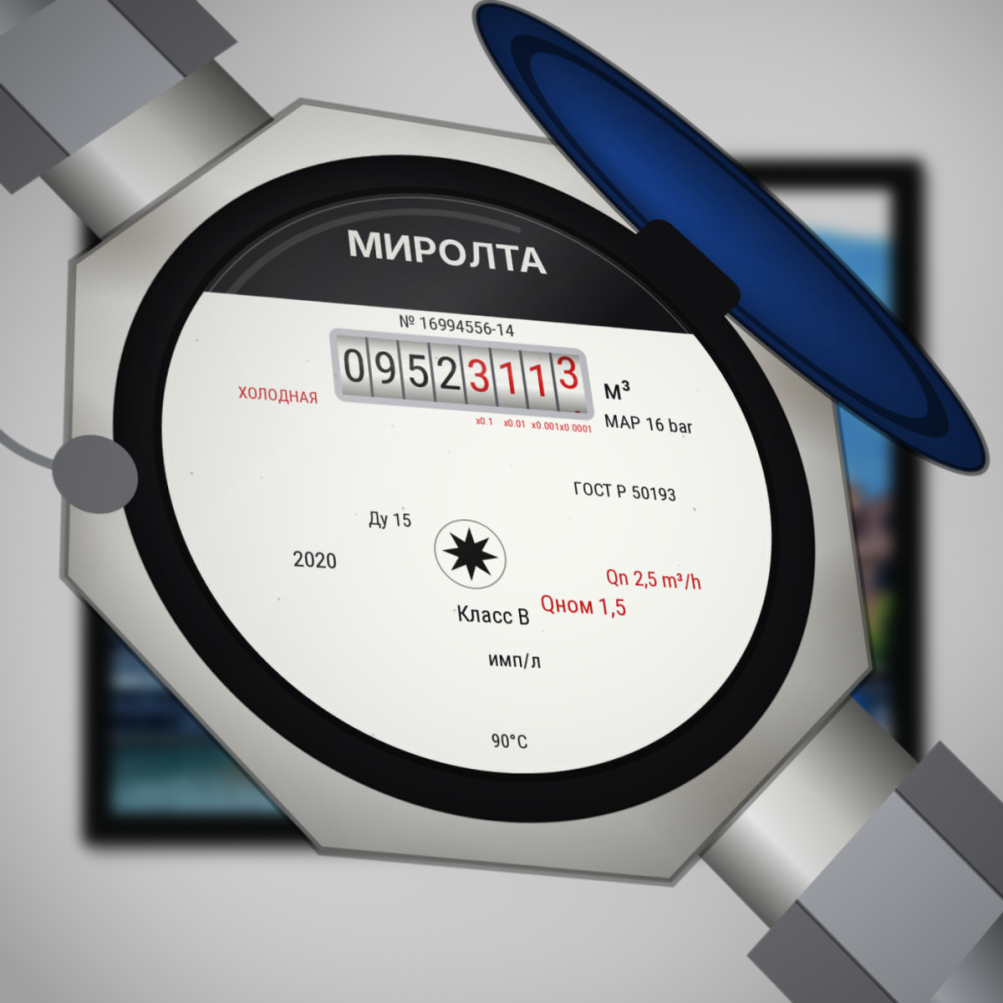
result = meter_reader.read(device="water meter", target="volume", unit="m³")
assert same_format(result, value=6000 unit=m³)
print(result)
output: value=952.3113 unit=m³
